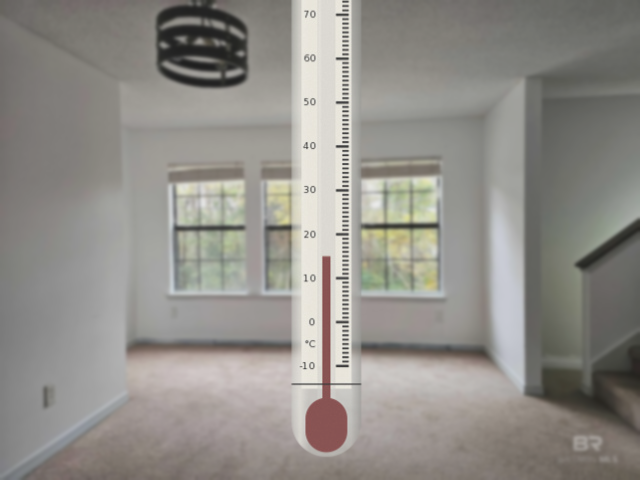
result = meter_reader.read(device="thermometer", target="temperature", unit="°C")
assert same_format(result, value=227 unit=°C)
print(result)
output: value=15 unit=°C
